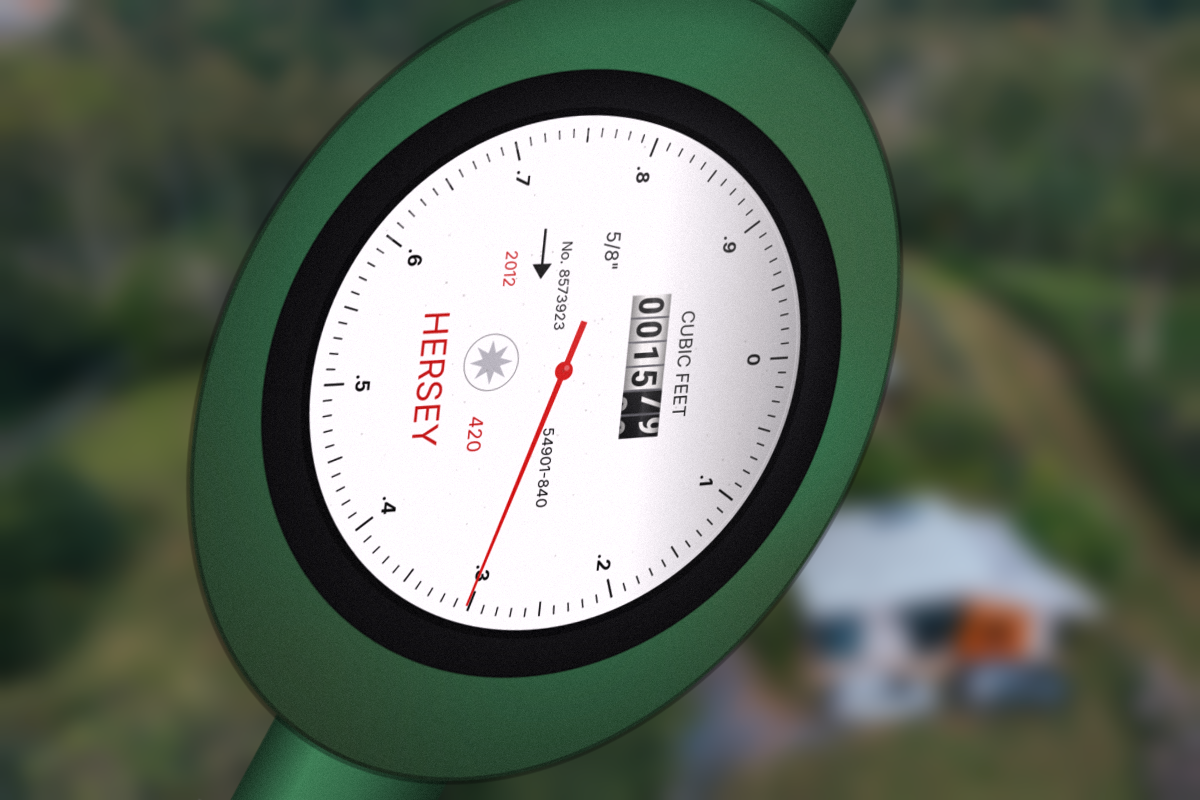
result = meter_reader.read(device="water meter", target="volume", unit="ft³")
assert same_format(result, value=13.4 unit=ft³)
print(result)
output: value=1579.30 unit=ft³
